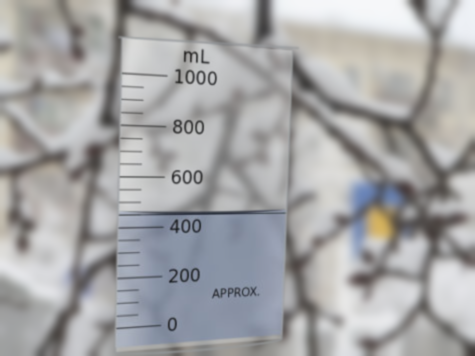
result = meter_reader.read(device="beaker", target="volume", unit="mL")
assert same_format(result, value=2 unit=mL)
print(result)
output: value=450 unit=mL
